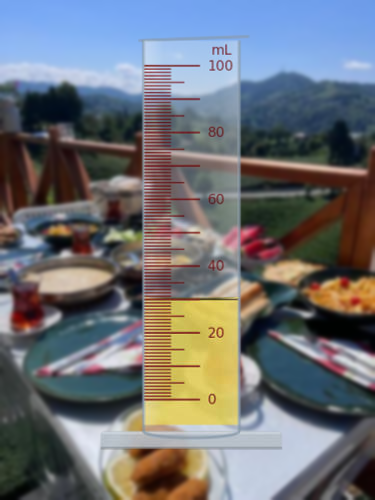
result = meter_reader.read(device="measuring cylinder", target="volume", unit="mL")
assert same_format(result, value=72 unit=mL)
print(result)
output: value=30 unit=mL
